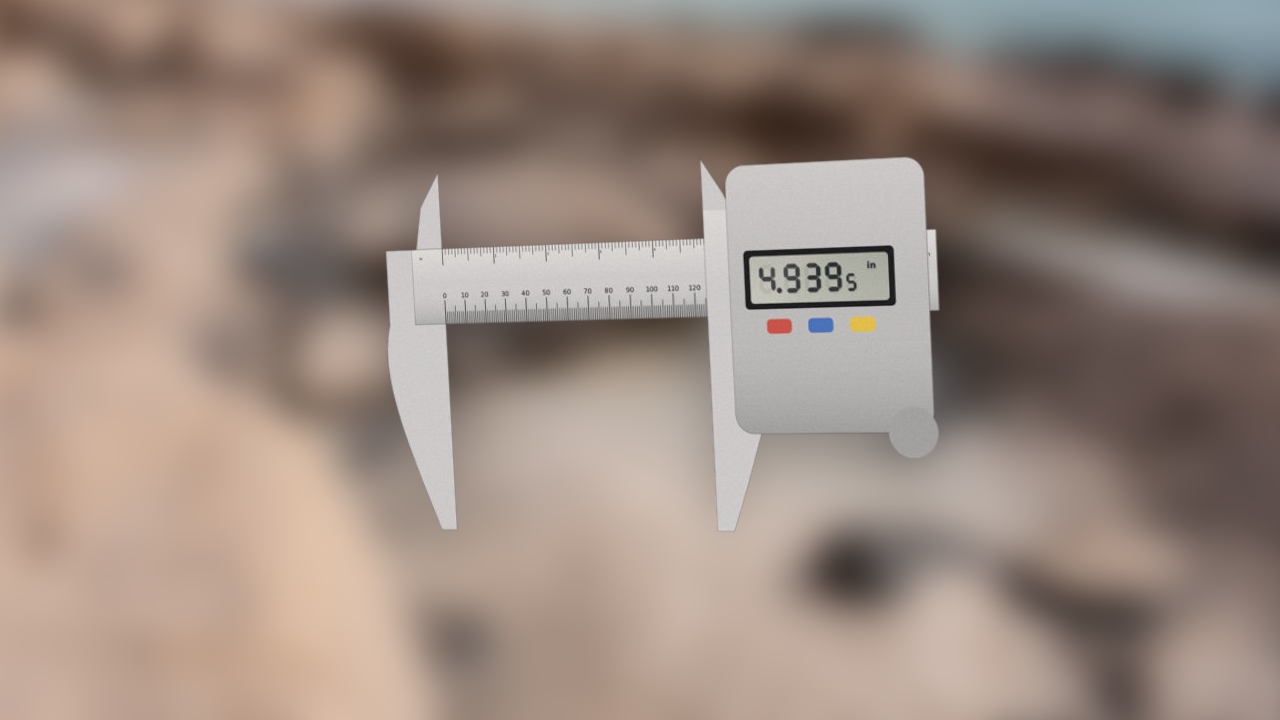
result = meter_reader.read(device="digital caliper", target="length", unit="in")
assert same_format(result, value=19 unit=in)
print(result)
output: value=4.9395 unit=in
